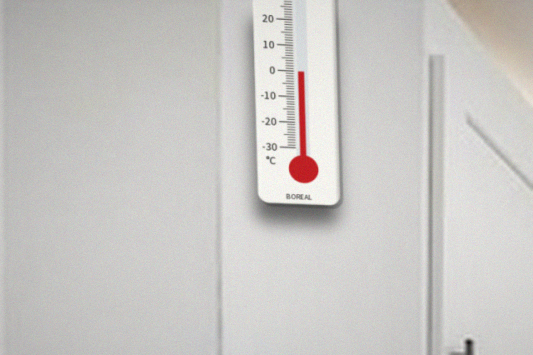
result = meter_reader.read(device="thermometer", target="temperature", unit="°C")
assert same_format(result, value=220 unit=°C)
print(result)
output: value=0 unit=°C
